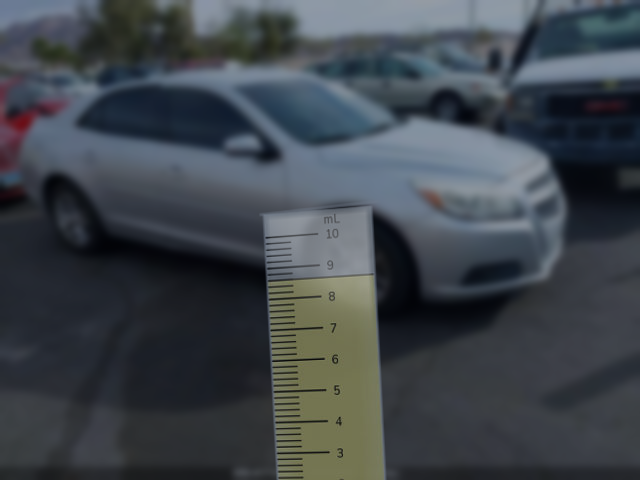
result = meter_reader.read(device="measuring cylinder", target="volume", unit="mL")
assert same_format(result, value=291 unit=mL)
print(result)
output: value=8.6 unit=mL
